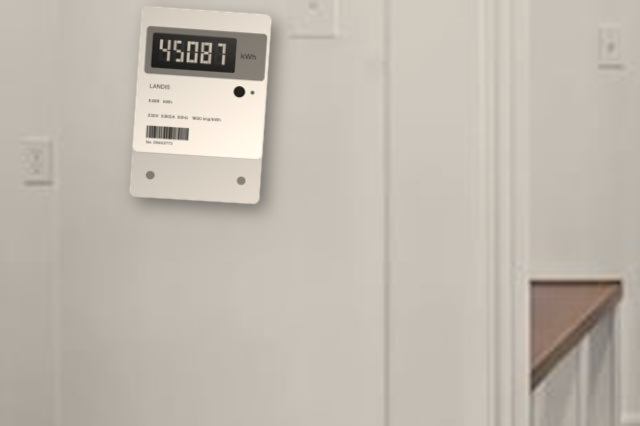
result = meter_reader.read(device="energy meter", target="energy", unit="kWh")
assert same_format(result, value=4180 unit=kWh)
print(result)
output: value=45087 unit=kWh
